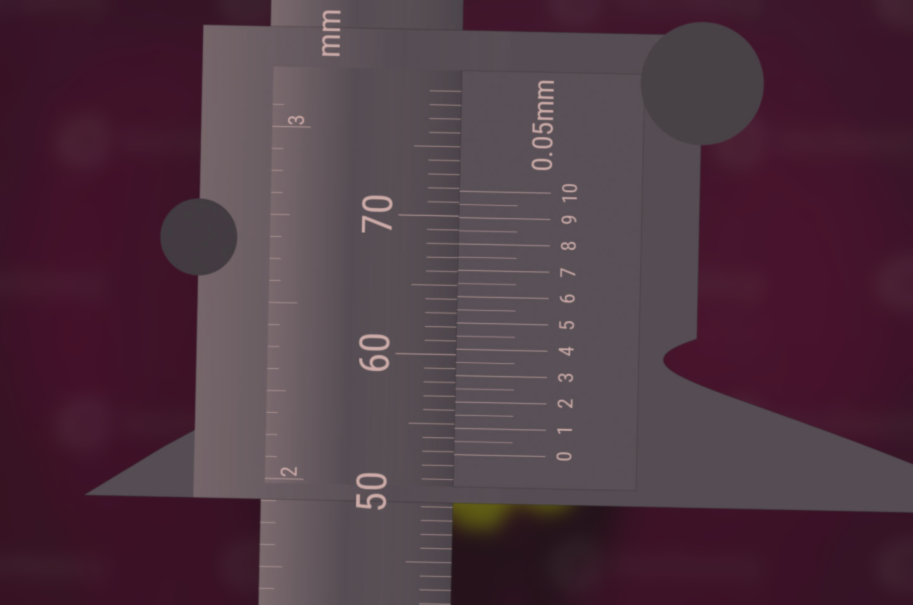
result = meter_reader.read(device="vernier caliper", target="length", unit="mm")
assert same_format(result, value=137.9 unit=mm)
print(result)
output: value=52.8 unit=mm
